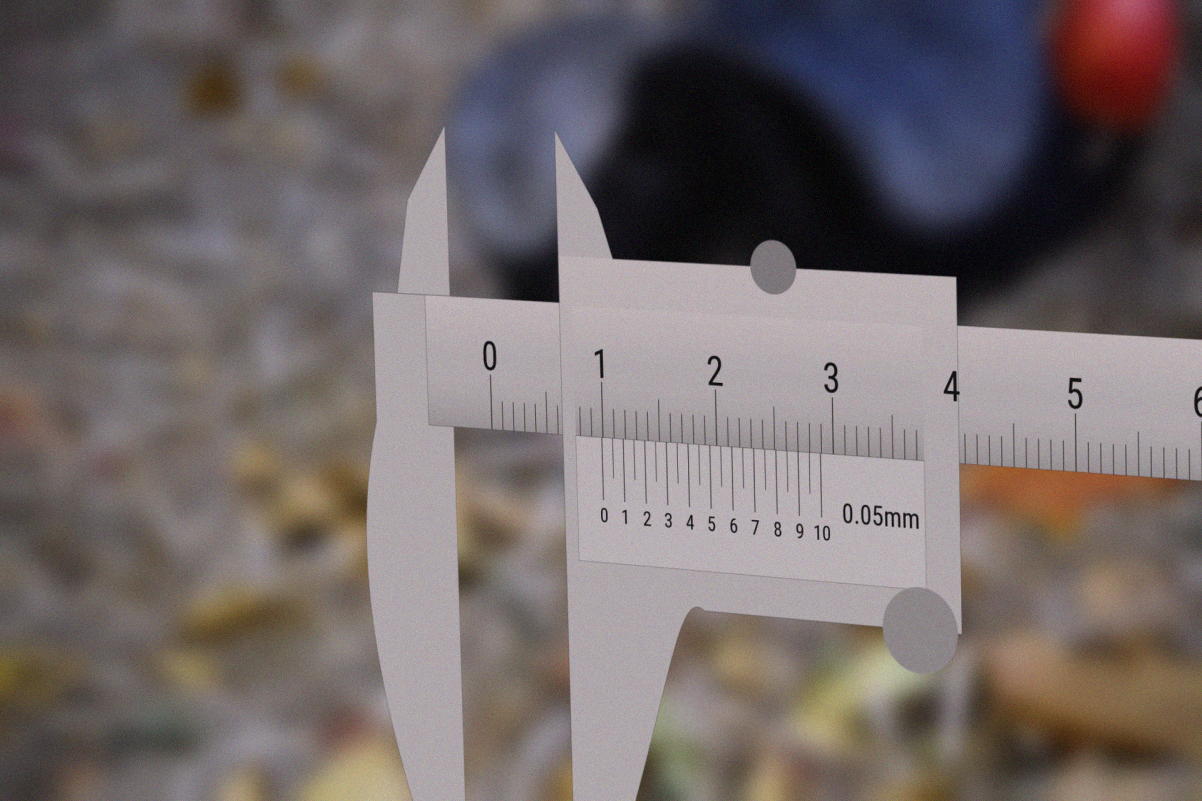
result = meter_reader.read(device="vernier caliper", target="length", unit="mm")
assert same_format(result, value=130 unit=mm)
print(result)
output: value=9.9 unit=mm
